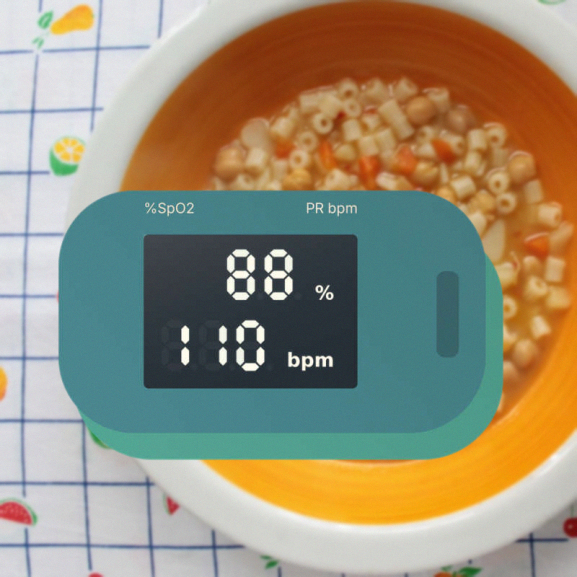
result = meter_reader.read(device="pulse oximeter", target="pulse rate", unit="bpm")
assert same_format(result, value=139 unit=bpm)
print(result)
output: value=110 unit=bpm
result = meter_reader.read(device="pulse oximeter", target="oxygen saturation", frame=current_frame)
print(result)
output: value=88 unit=%
